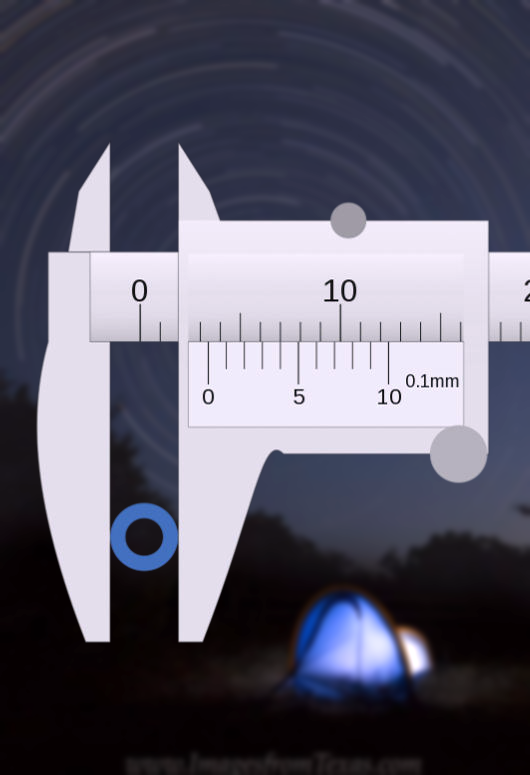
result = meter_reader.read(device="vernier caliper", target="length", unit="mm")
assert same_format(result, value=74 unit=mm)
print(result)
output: value=3.4 unit=mm
